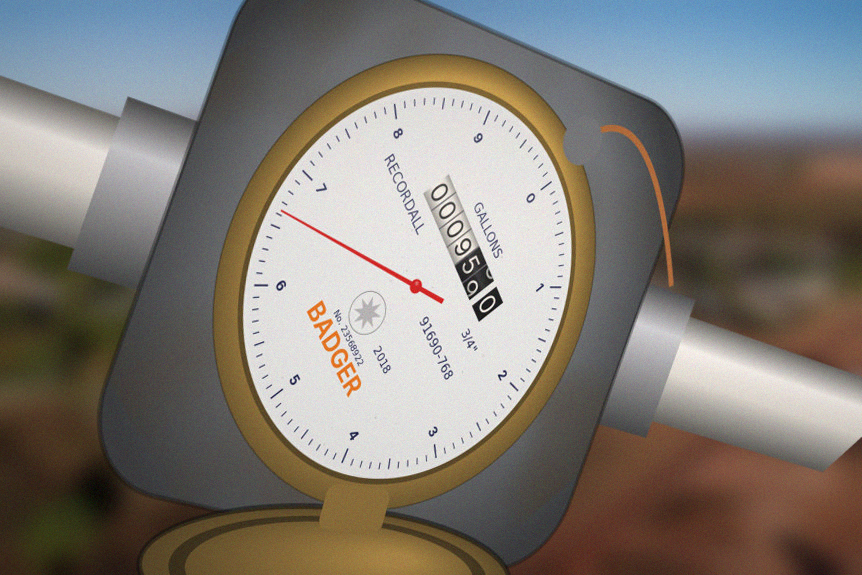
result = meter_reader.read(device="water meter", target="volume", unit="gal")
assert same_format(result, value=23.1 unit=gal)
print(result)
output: value=9586.6 unit=gal
